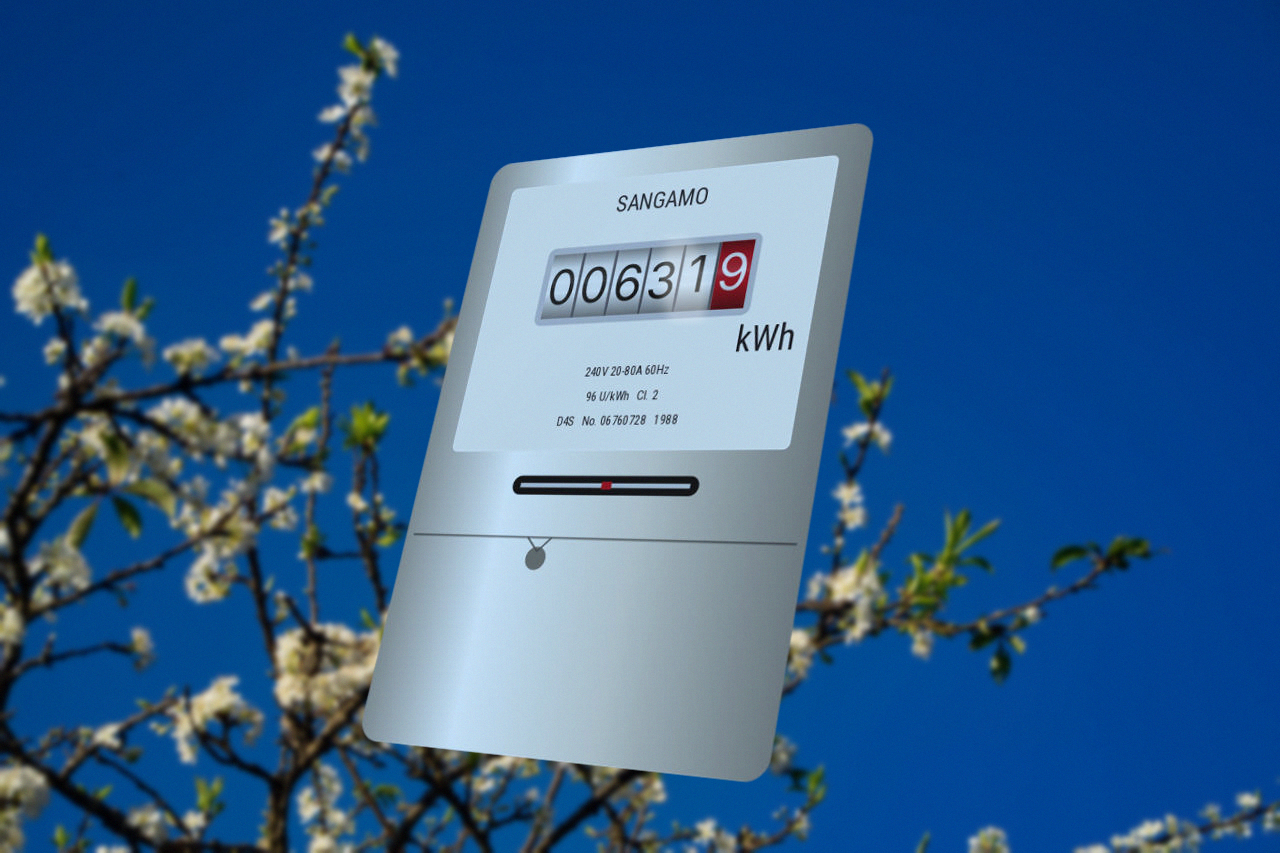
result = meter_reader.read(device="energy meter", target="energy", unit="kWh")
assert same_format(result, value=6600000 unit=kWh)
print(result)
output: value=631.9 unit=kWh
